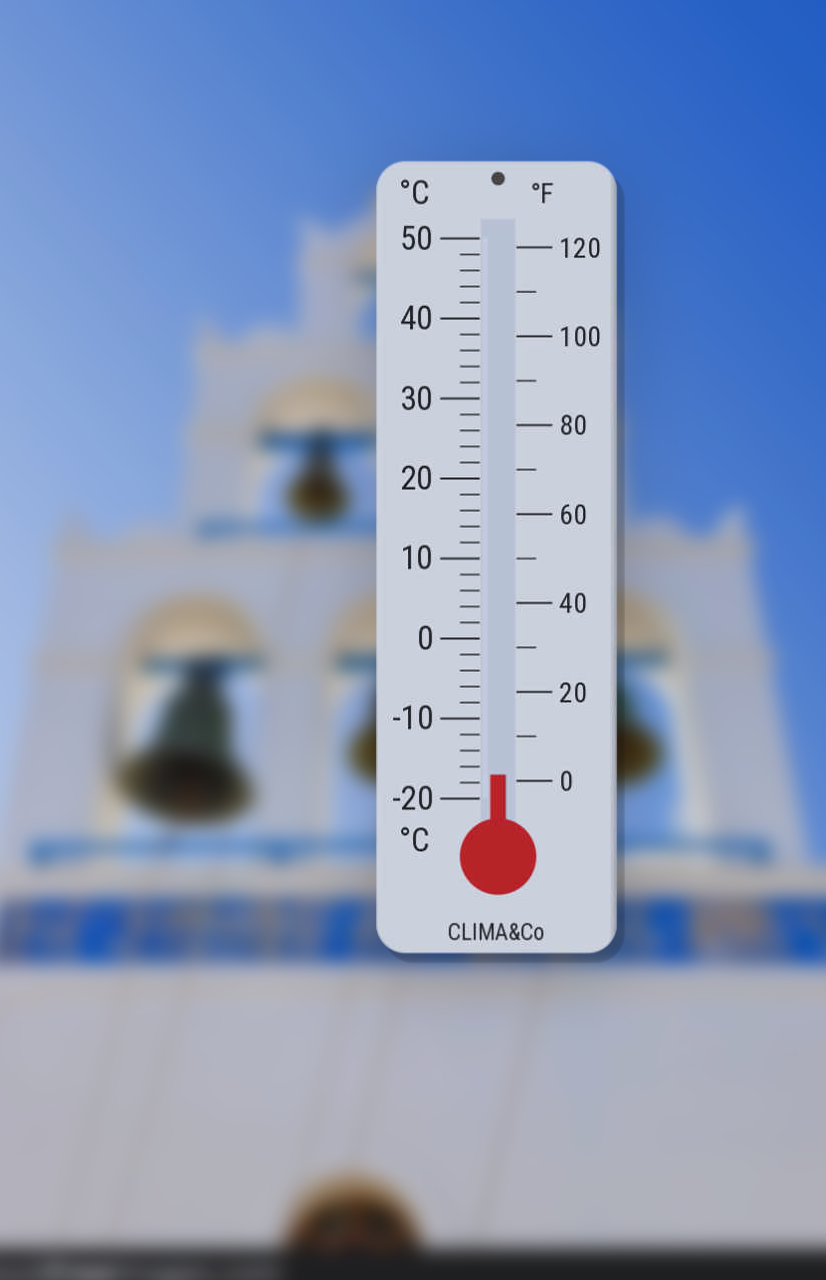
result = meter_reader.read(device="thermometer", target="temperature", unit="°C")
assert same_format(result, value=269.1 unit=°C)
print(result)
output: value=-17 unit=°C
